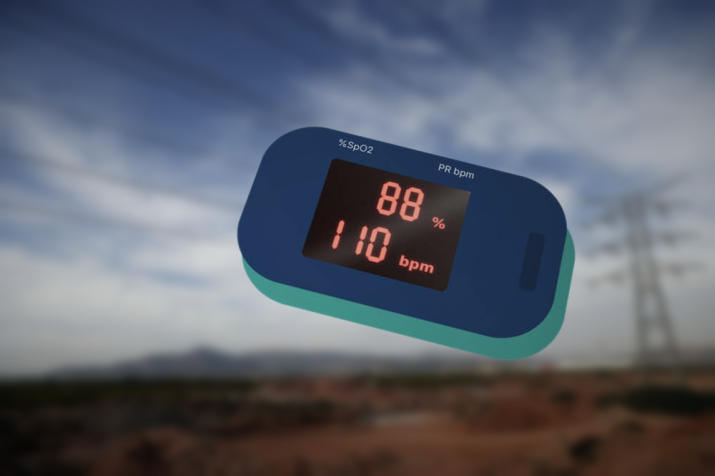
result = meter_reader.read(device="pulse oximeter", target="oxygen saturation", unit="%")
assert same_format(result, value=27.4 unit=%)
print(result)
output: value=88 unit=%
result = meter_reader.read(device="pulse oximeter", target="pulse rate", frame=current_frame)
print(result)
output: value=110 unit=bpm
